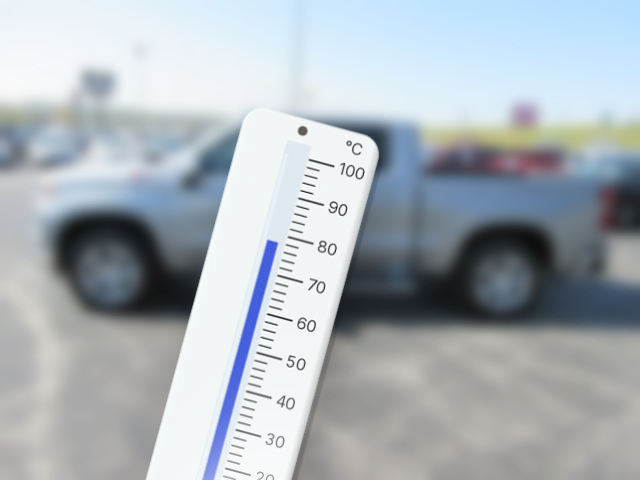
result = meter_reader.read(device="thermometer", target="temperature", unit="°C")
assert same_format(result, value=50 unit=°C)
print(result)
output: value=78 unit=°C
